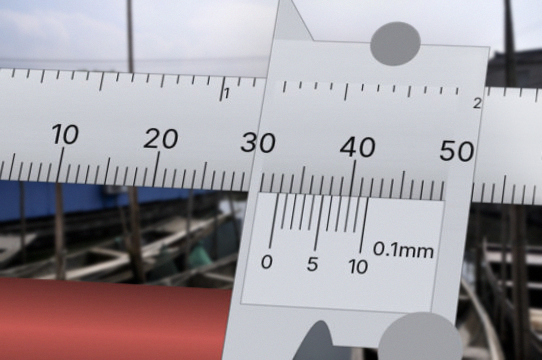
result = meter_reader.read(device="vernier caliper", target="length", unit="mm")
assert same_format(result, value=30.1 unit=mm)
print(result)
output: value=32.8 unit=mm
